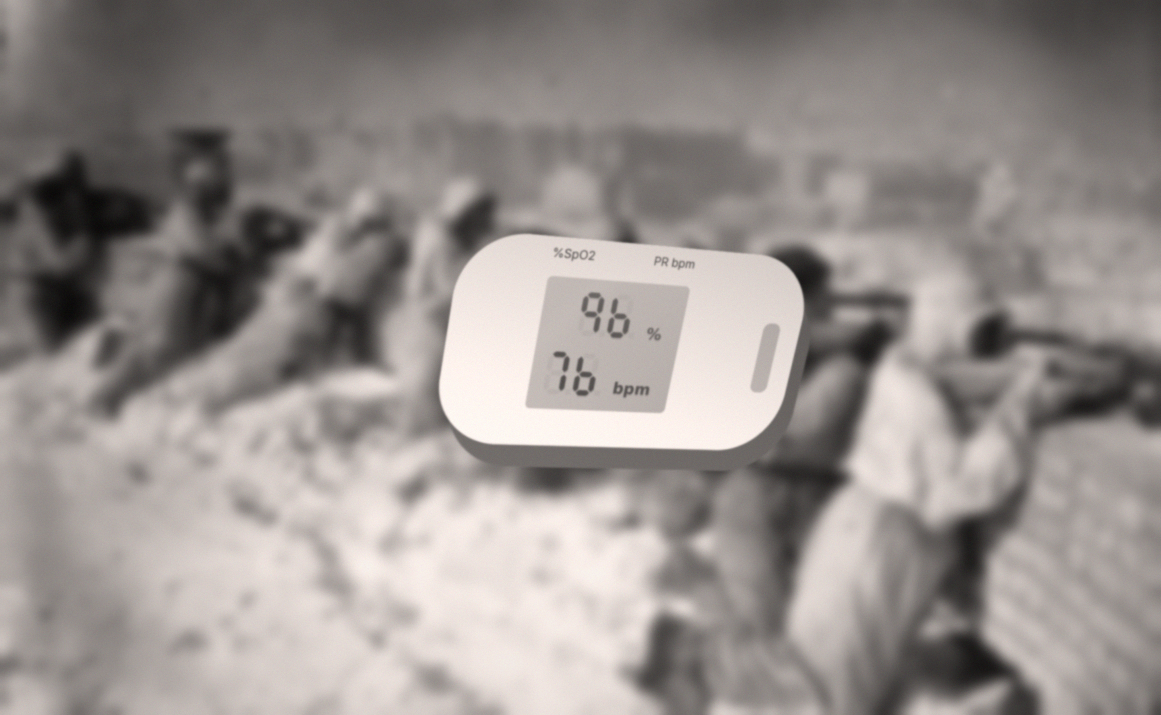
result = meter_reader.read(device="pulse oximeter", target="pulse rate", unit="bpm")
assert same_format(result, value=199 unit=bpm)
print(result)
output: value=76 unit=bpm
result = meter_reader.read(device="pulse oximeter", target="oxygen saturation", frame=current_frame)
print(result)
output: value=96 unit=%
